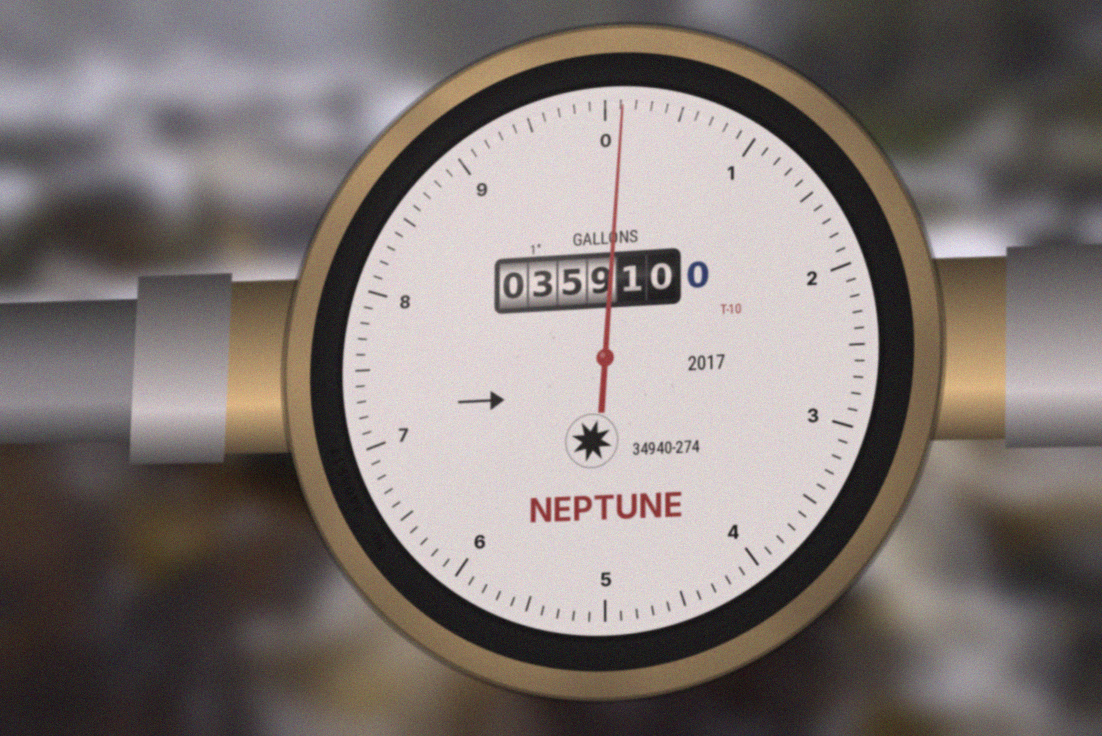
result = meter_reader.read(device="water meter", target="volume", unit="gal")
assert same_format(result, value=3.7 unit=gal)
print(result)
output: value=359100.1 unit=gal
